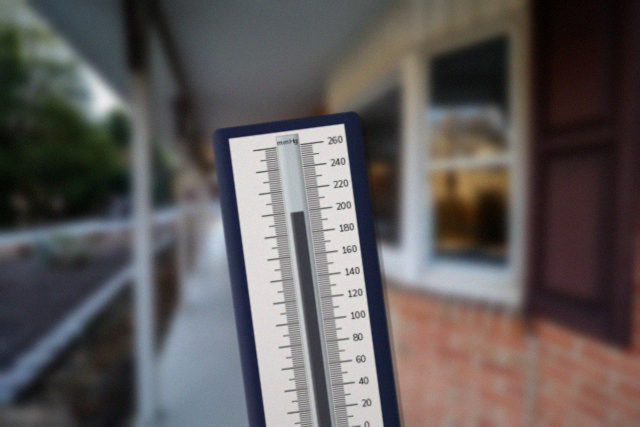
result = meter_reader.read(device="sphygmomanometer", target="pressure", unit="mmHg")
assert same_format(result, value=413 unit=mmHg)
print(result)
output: value=200 unit=mmHg
